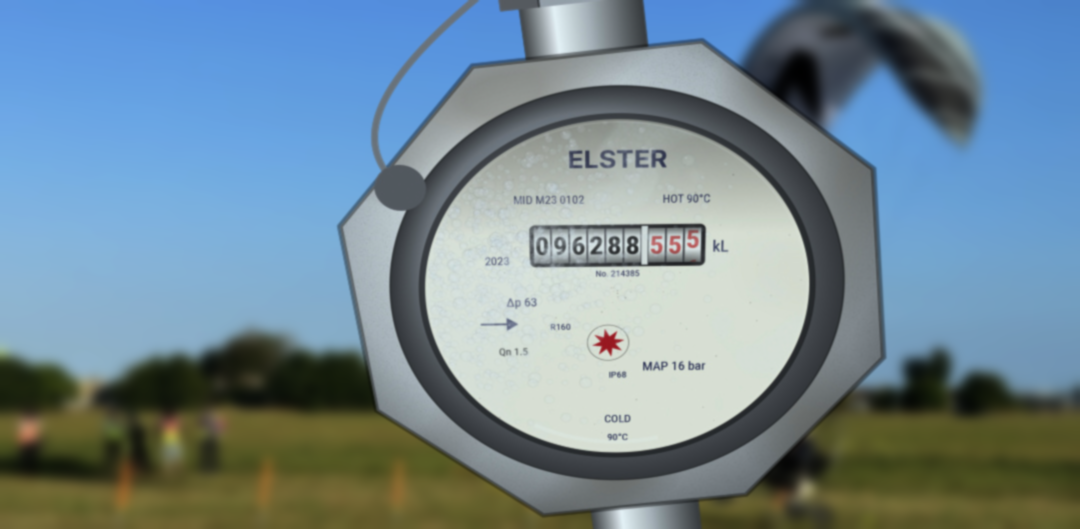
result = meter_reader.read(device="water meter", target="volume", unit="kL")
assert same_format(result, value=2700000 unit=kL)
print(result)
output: value=96288.555 unit=kL
